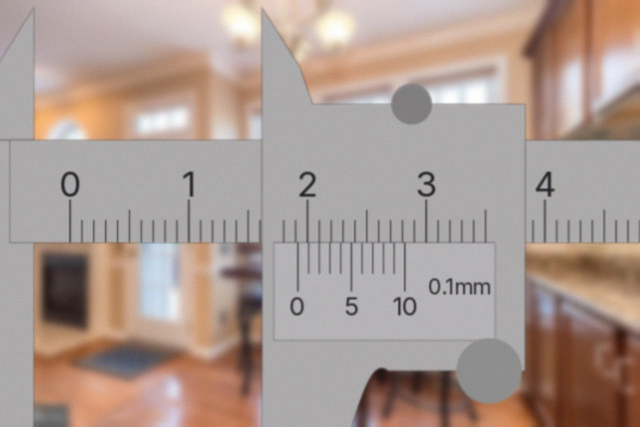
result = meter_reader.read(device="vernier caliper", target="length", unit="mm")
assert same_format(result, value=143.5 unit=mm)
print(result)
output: value=19.2 unit=mm
